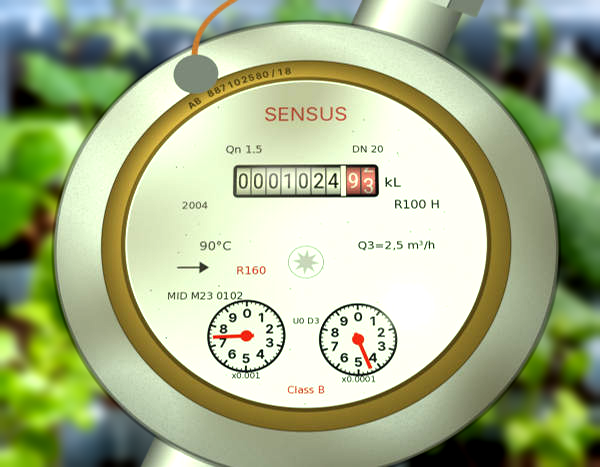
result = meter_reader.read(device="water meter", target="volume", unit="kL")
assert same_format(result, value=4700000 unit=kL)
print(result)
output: value=1024.9274 unit=kL
